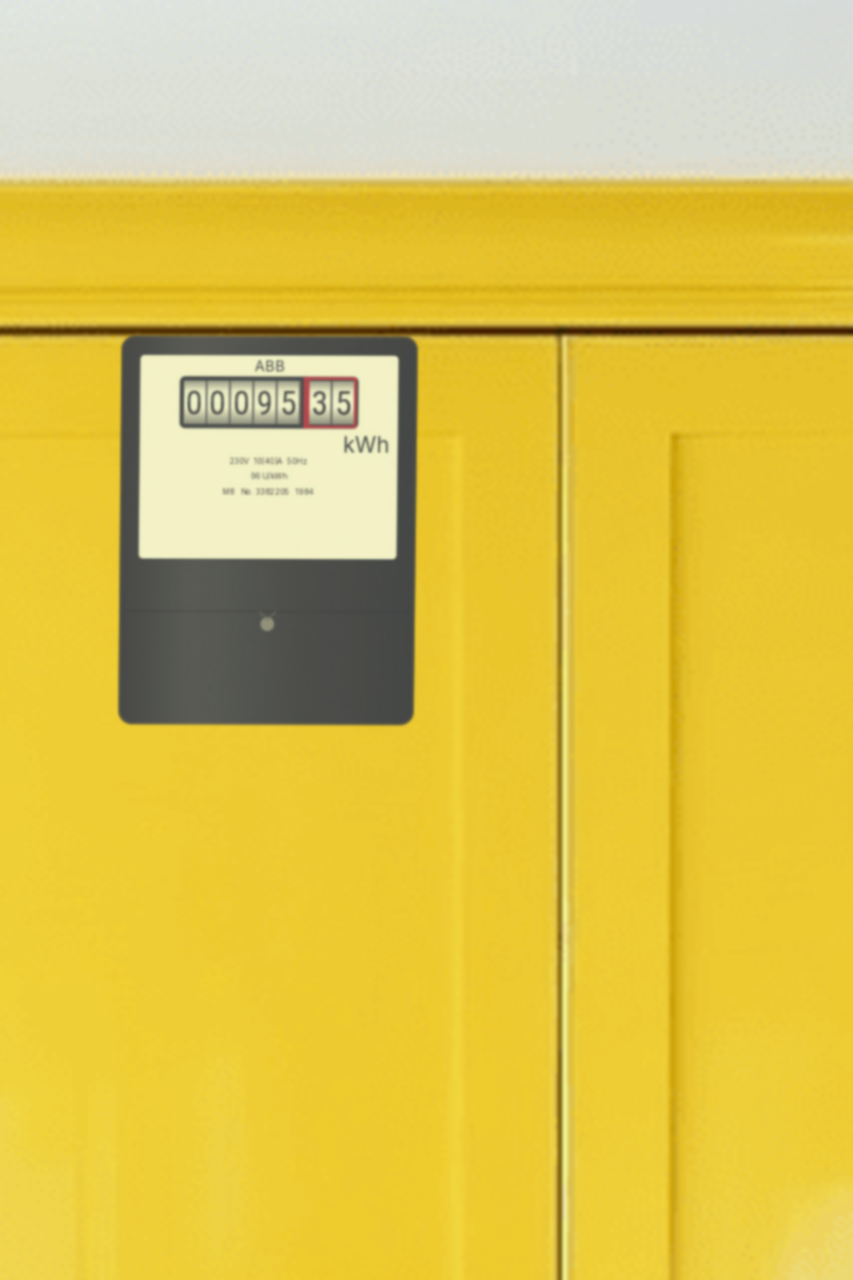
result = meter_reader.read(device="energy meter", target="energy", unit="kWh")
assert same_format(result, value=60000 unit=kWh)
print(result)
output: value=95.35 unit=kWh
